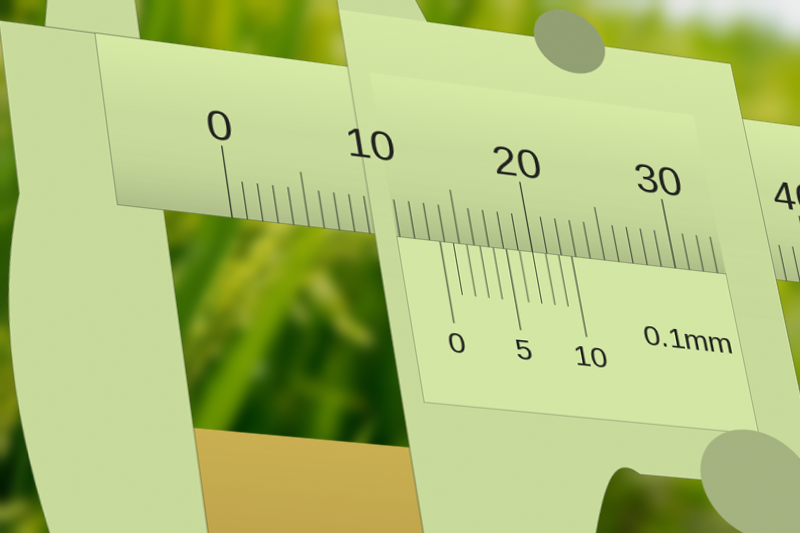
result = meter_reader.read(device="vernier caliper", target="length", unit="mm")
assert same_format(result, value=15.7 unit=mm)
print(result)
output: value=13.7 unit=mm
